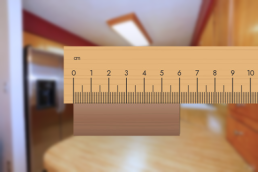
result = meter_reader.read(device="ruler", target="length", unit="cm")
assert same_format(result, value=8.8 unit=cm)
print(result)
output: value=6 unit=cm
